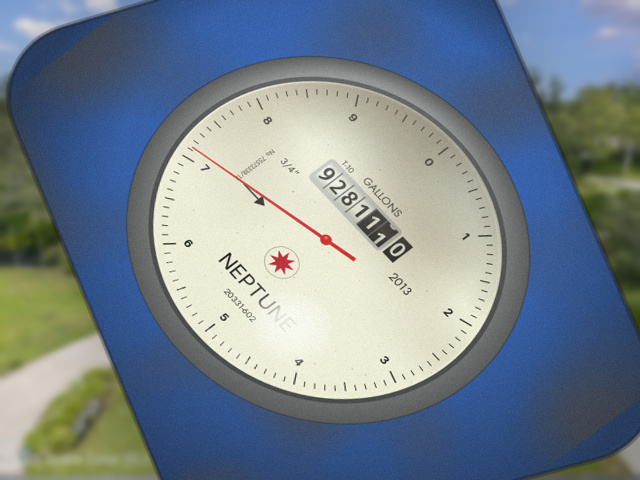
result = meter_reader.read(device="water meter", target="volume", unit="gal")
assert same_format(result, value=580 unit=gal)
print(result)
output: value=9281107.1 unit=gal
